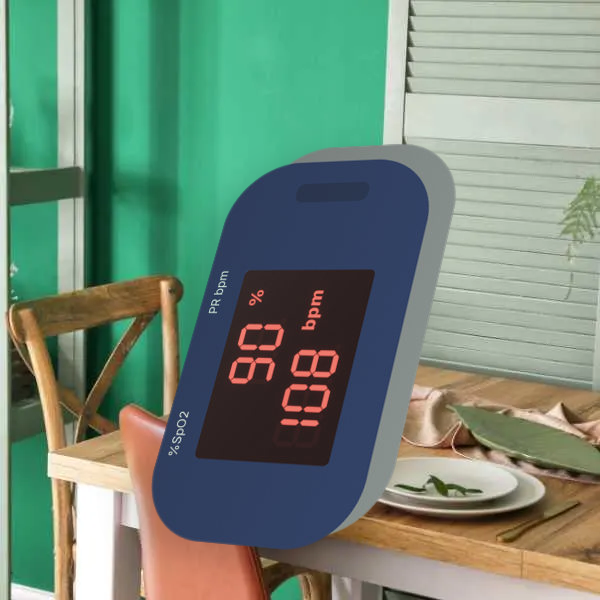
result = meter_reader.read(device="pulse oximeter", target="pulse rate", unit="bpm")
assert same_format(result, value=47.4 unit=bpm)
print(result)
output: value=108 unit=bpm
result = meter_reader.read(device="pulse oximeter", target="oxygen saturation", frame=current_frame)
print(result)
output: value=90 unit=%
